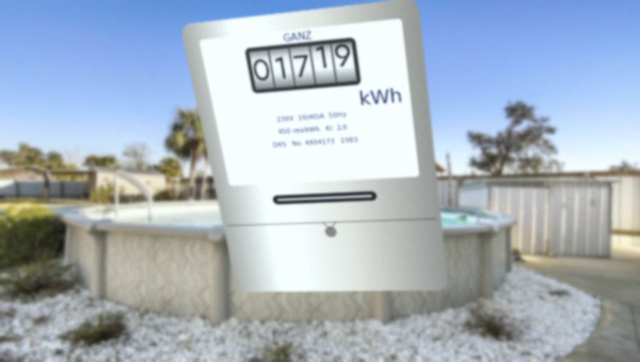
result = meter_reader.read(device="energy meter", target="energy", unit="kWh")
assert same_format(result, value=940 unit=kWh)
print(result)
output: value=1719 unit=kWh
